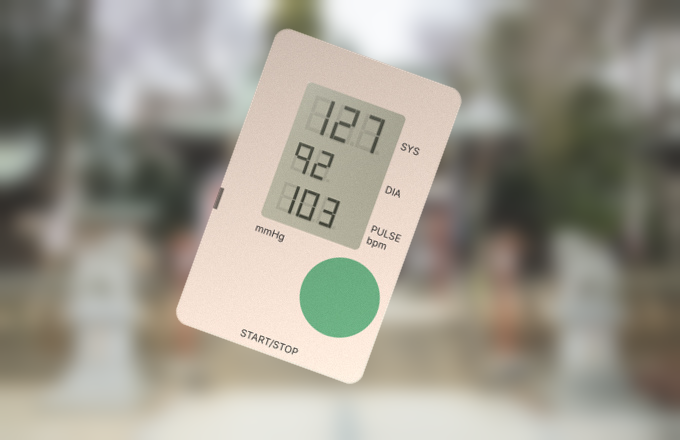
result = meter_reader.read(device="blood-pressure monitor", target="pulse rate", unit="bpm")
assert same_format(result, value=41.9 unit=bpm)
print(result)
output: value=103 unit=bpm
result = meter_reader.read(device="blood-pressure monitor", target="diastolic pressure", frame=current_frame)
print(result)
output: value=92 unit=mmHg
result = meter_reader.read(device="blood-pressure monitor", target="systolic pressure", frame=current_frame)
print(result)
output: value=127 unit=mmHg
